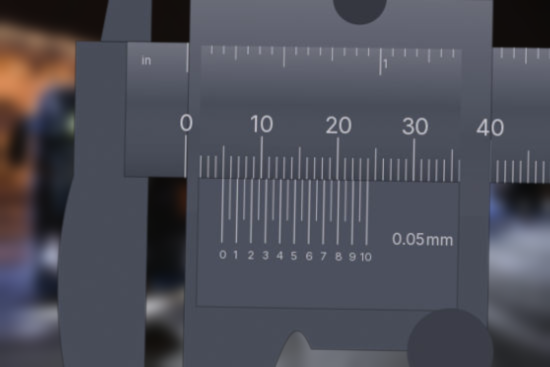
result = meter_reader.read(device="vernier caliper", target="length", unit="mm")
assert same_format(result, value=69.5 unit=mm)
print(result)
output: value=5.0 unit=mm
